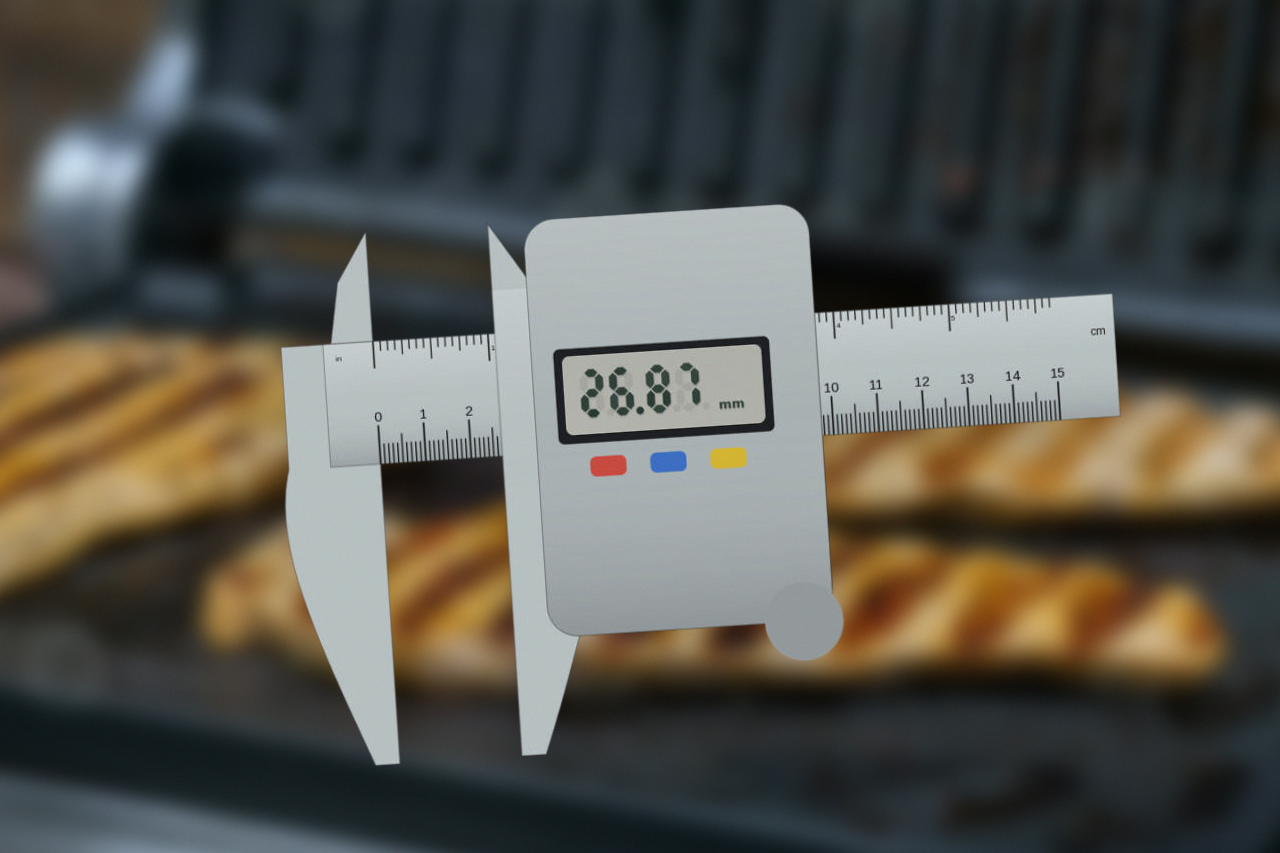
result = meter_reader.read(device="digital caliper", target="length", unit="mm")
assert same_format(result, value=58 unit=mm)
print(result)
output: value=26.87 unit=mm
